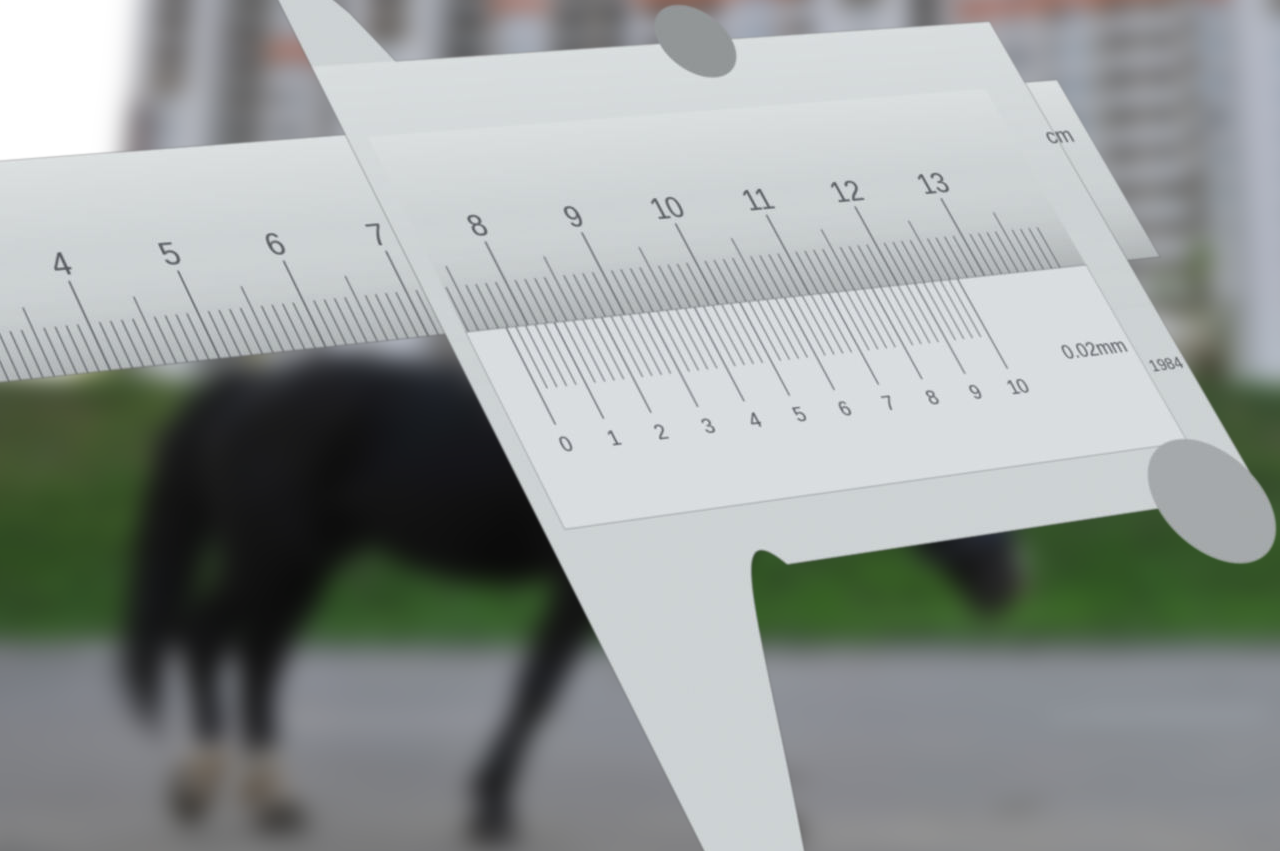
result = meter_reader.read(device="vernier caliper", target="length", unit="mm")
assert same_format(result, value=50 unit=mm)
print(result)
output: value=77.8 unit=mm
